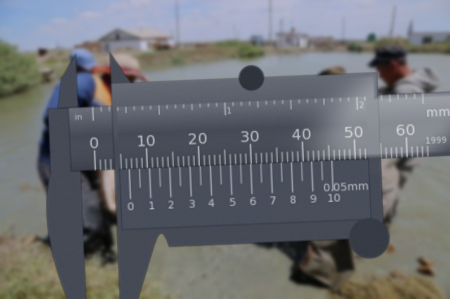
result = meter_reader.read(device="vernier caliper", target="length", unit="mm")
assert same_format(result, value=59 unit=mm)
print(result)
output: value=6.5 unit=mm
